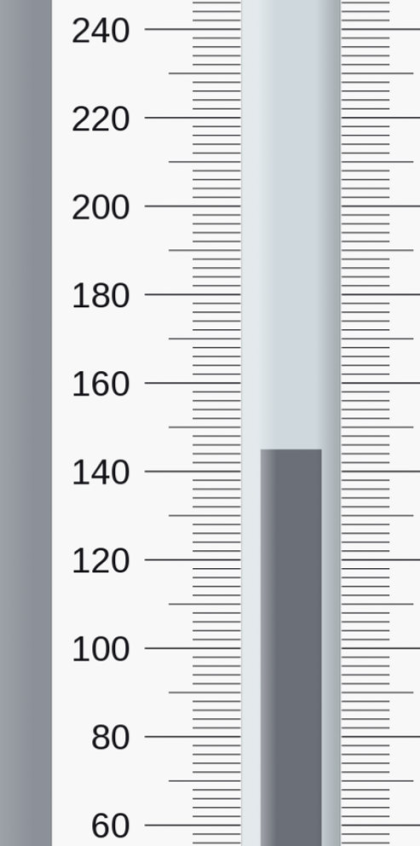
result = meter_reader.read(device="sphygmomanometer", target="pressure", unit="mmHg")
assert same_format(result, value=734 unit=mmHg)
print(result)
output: value=145 unit=mmHg
